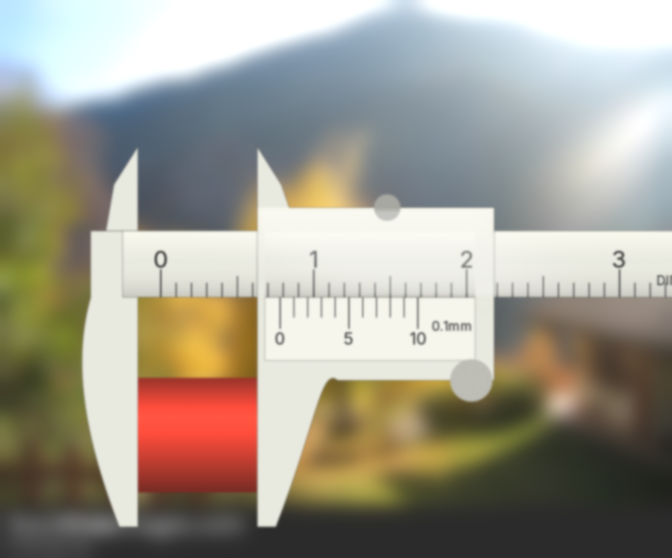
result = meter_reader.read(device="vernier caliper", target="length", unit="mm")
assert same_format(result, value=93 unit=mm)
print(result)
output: value=7.8 unit=mm
